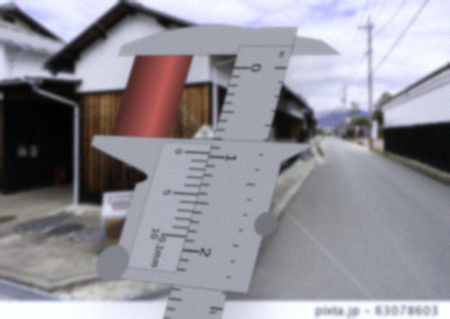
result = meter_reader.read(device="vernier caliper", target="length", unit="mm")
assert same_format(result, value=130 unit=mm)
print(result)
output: value=9.6 unit=mm
